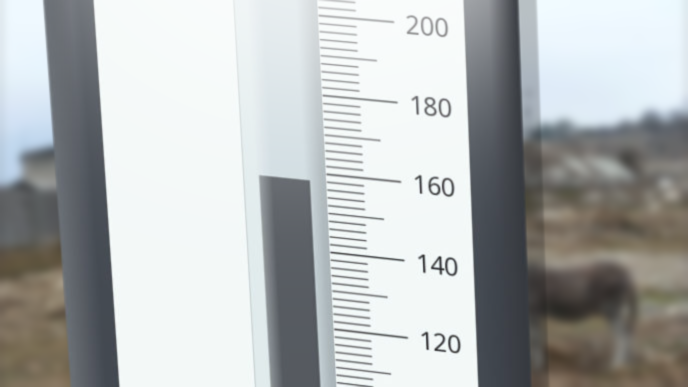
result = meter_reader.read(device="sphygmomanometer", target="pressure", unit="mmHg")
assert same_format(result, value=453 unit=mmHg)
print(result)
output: value=158 unit=mmHg
